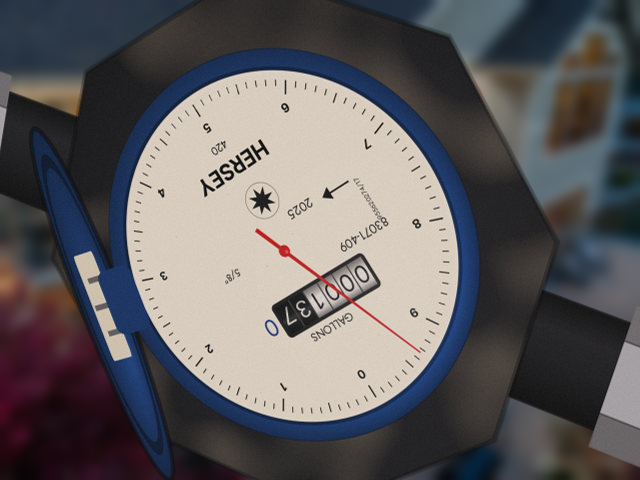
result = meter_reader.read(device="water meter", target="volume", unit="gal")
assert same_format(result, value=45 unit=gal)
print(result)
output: value=1369.3 unit=gal
